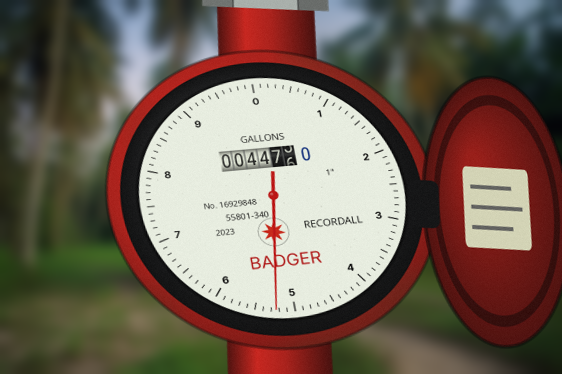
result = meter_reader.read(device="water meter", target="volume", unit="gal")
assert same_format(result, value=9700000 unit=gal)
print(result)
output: value=44755.2 unit=gal
